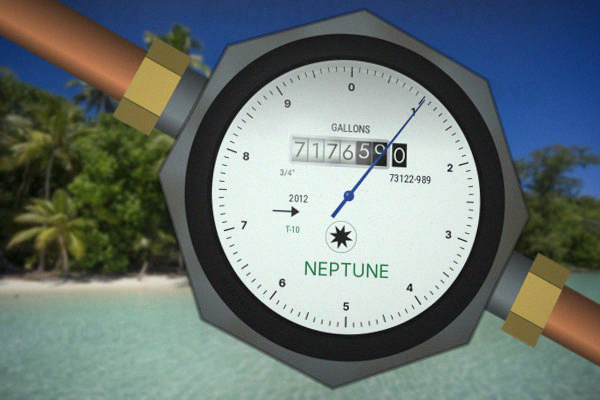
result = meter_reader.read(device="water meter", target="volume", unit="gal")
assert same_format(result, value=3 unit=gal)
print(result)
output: value=7176591.0 unit=gal
